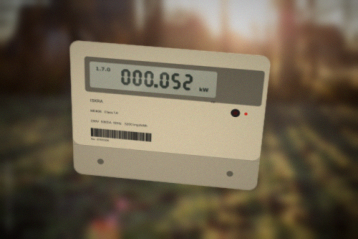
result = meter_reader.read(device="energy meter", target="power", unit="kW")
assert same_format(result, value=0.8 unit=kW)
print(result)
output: value=0.052 unit=kW
